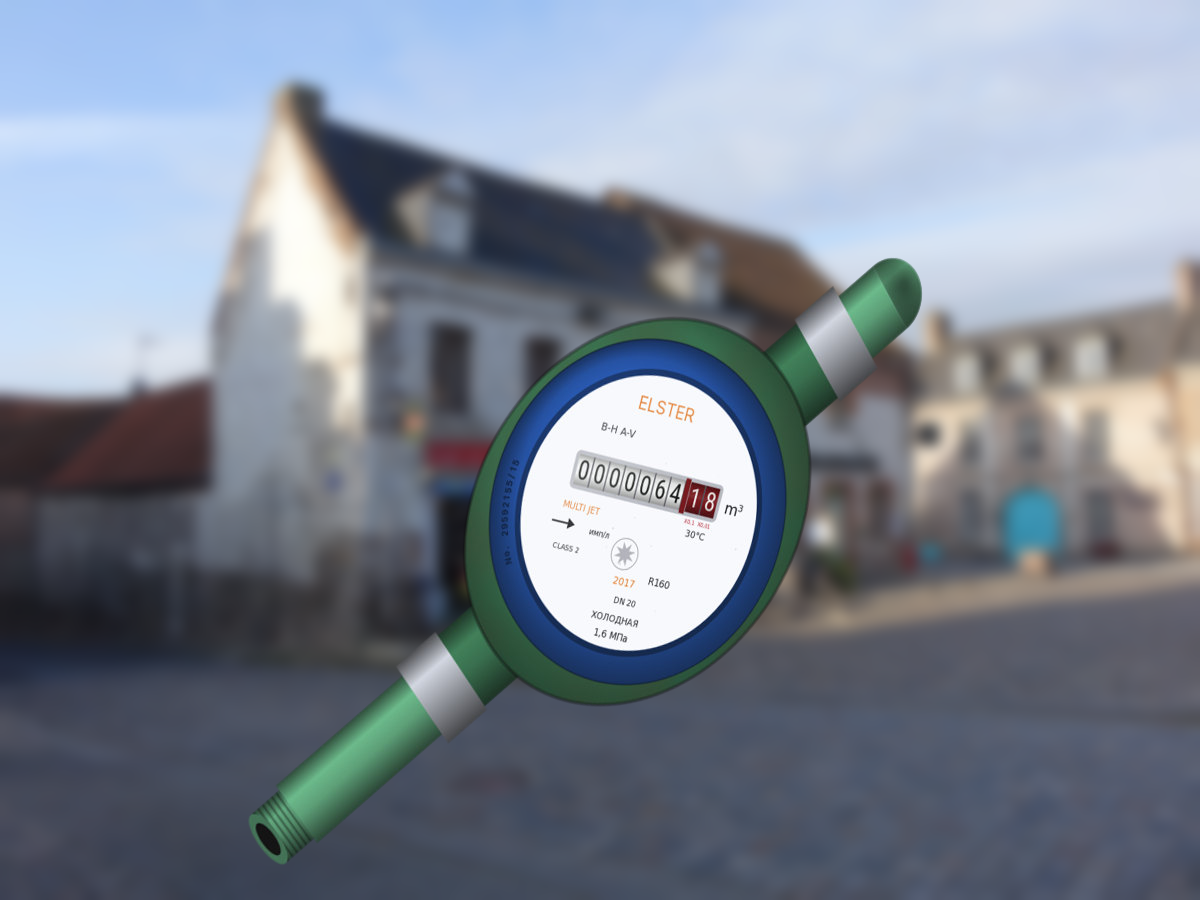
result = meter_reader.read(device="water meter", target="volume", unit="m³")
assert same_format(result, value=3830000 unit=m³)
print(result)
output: value=64.18 unit=m³
